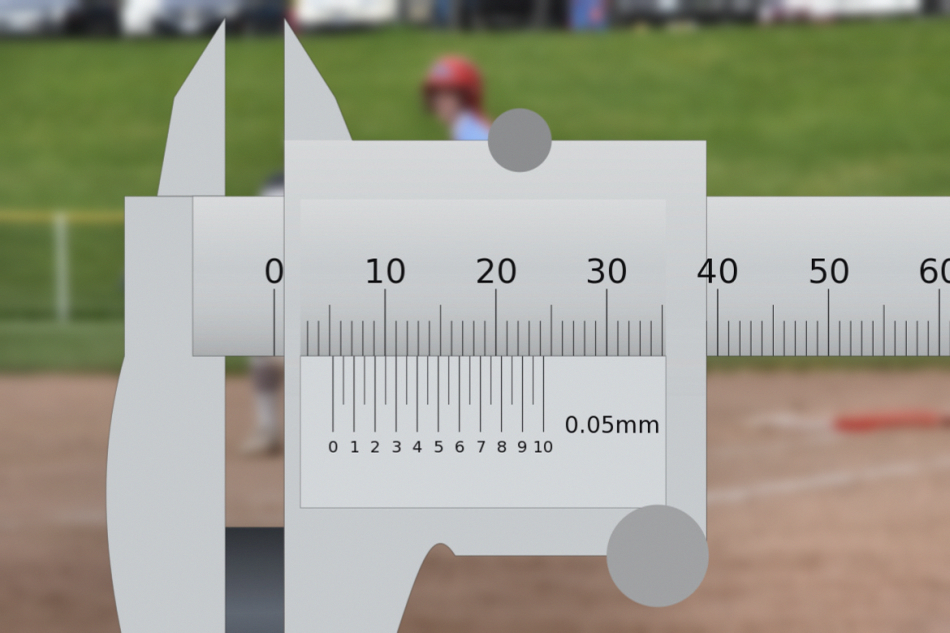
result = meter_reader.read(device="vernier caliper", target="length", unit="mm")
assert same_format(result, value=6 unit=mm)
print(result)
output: value=5.3 unit=mm
